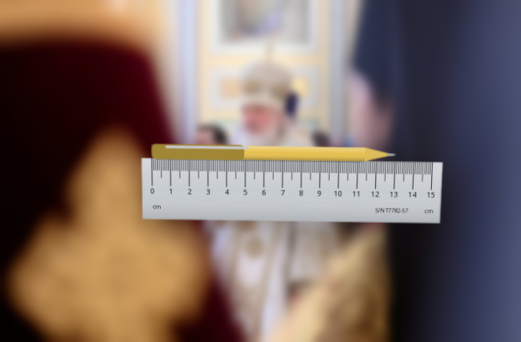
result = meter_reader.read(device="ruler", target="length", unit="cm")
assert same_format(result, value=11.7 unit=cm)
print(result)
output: value=13 unit=cm
